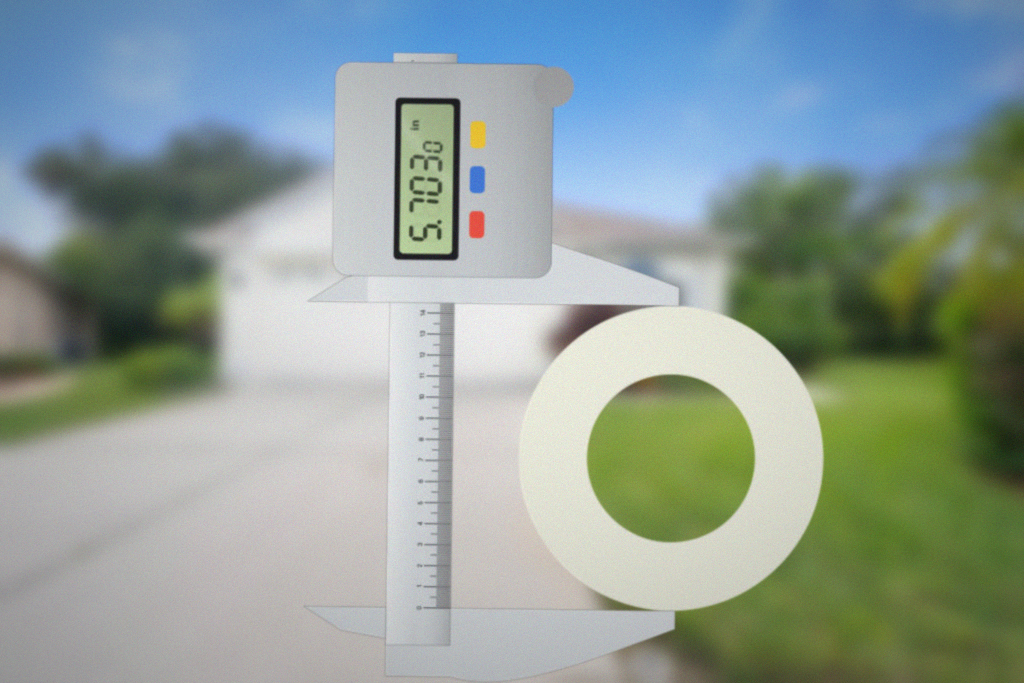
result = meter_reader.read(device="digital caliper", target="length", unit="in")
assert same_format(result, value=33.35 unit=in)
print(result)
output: value=5.7030 unit=in
